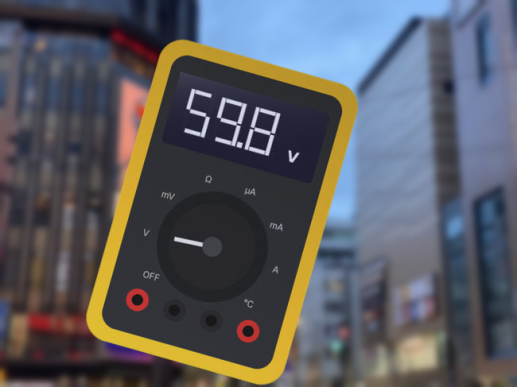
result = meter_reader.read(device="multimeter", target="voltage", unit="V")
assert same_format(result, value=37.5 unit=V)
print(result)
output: value=59.8 unit=V
